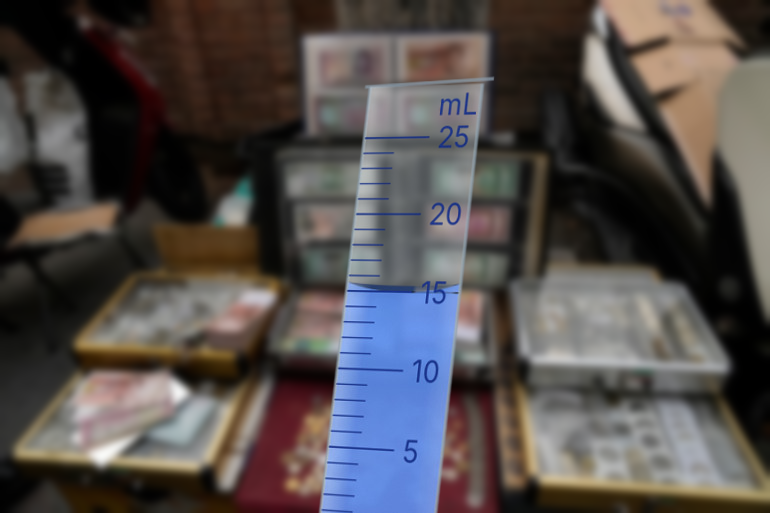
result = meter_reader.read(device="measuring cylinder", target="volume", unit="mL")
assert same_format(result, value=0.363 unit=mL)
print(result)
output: value=15 unit=mL
